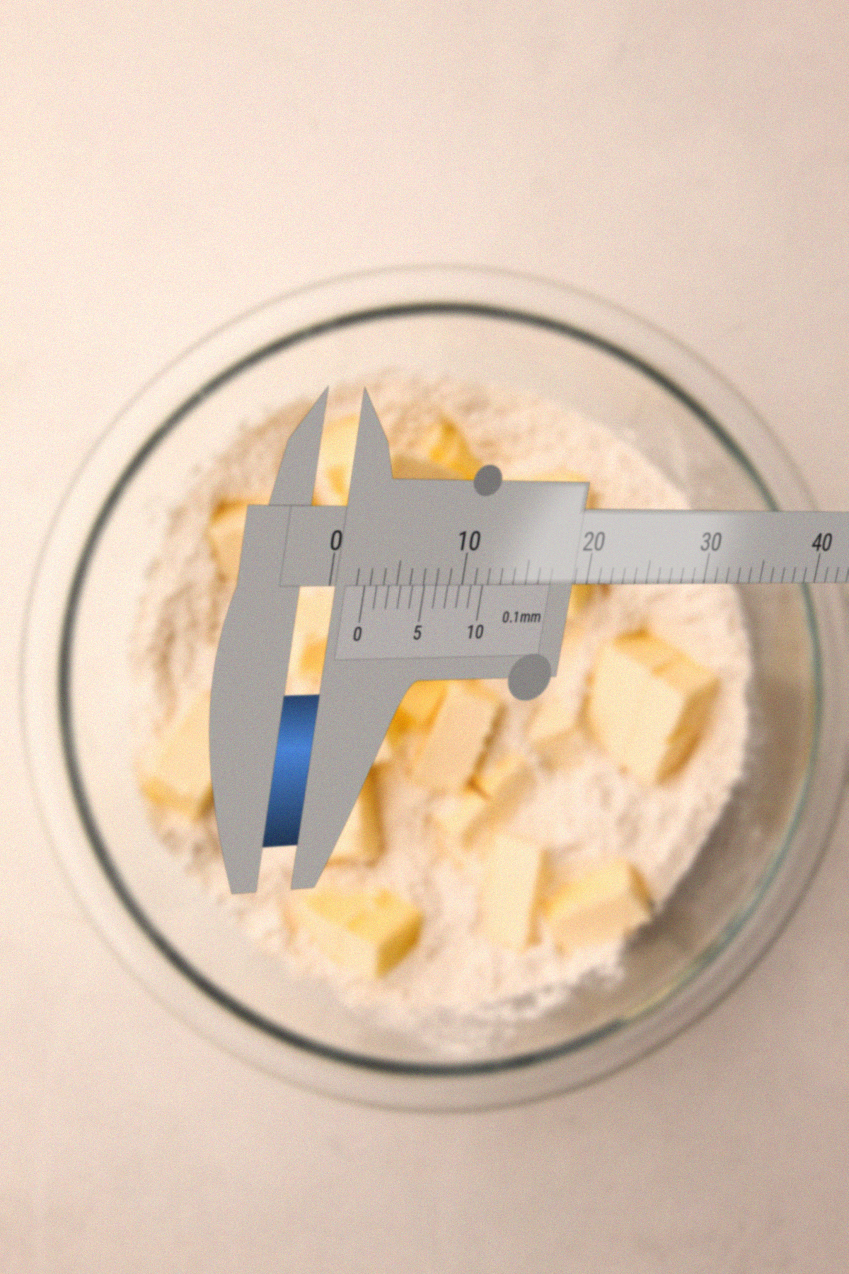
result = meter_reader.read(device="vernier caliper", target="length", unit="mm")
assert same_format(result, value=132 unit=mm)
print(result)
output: value=2.6 unit=mm
